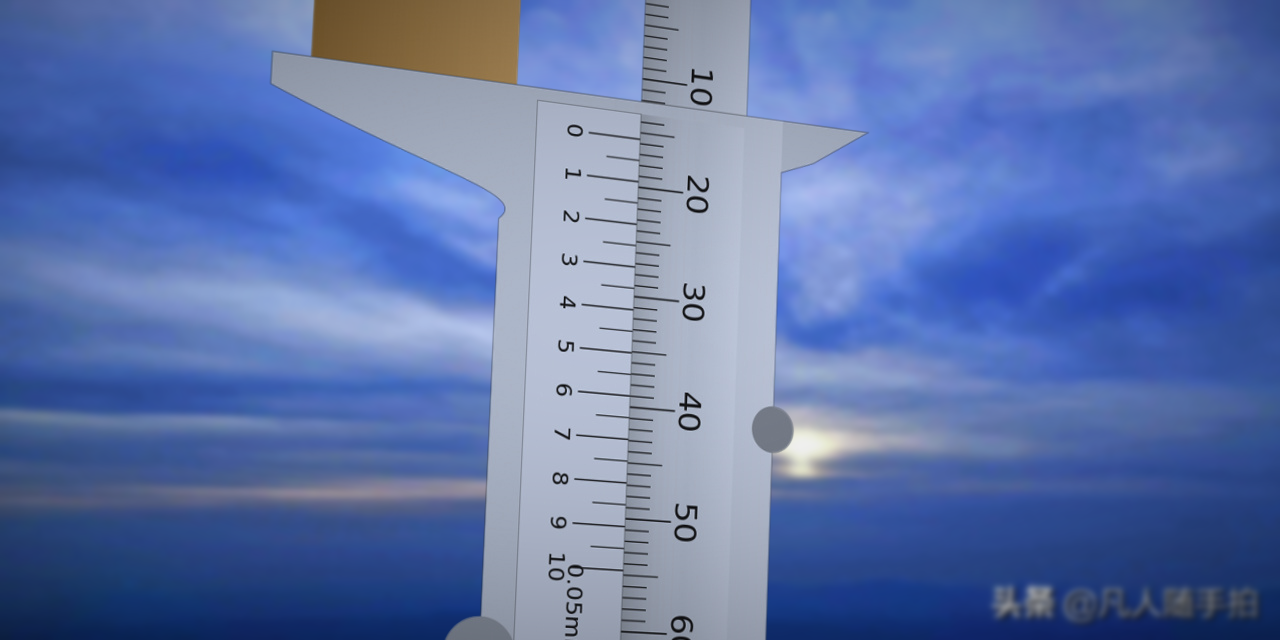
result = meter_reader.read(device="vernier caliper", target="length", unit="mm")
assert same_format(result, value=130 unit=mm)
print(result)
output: value=15.6 unit=mm
